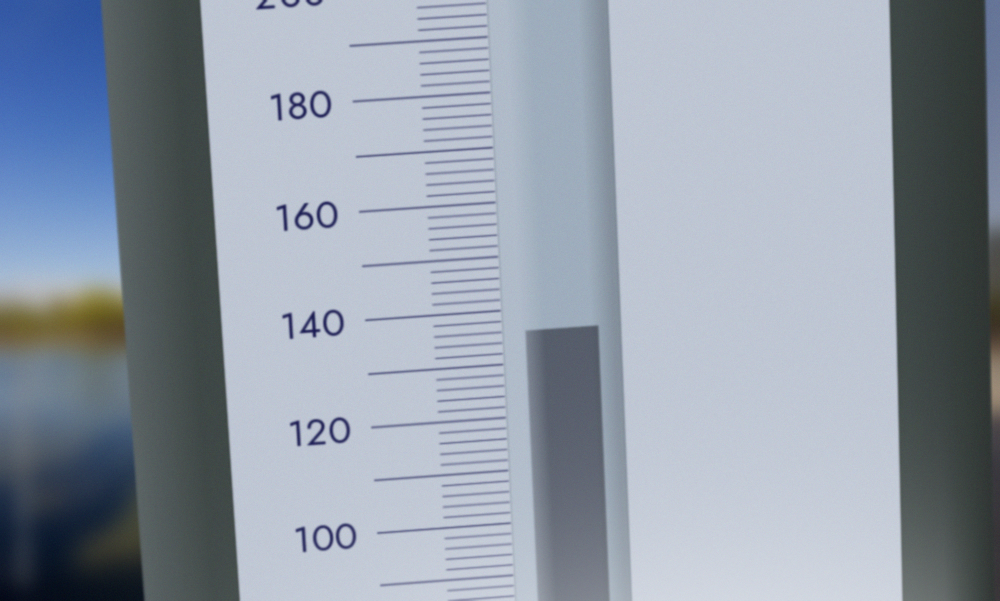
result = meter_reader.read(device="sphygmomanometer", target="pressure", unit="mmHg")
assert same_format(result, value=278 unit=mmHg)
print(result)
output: value=136 unit=mmHg
